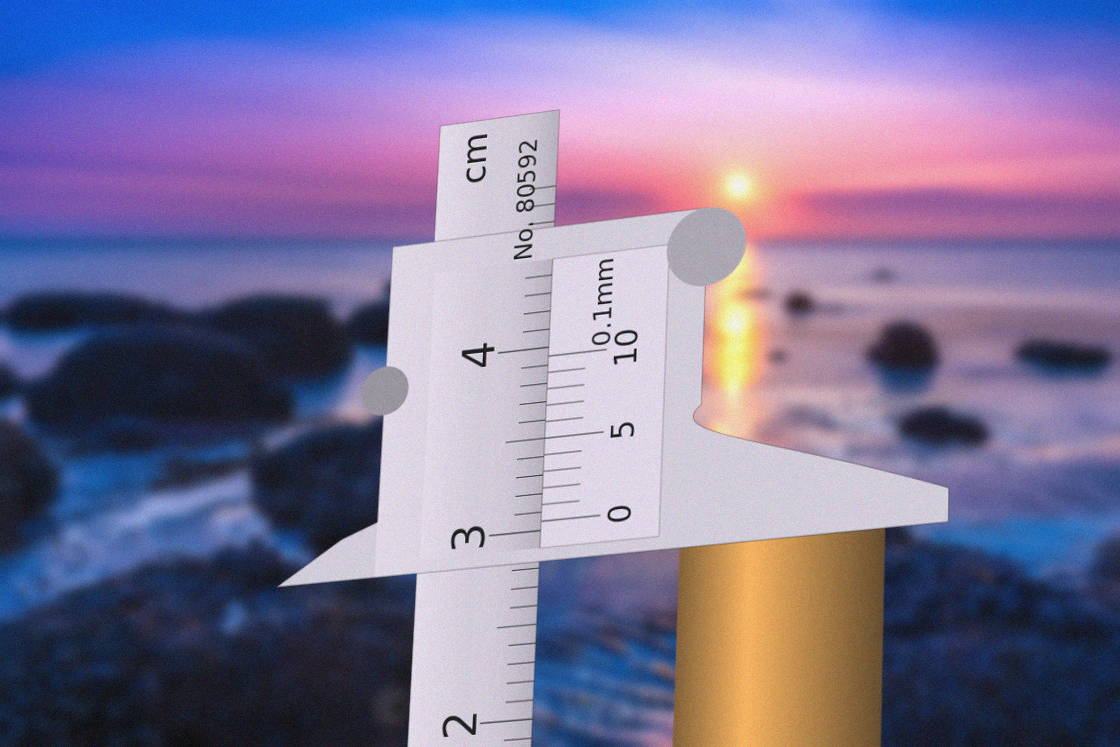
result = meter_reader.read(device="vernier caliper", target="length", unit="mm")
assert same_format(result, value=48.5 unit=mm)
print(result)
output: value=30.5 unit=mm
